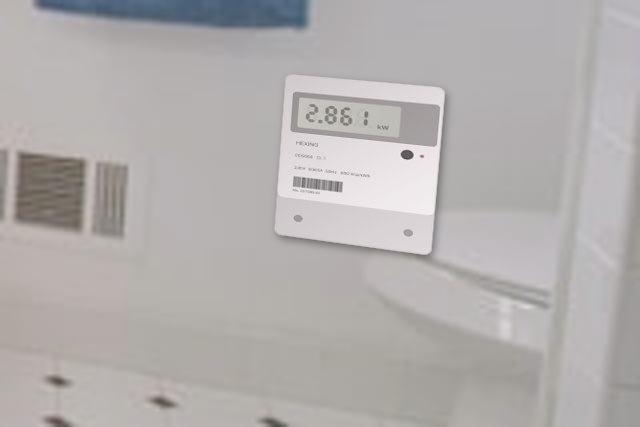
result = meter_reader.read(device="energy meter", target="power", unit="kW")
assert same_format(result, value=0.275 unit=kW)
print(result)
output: value=2.861 unit=kW
